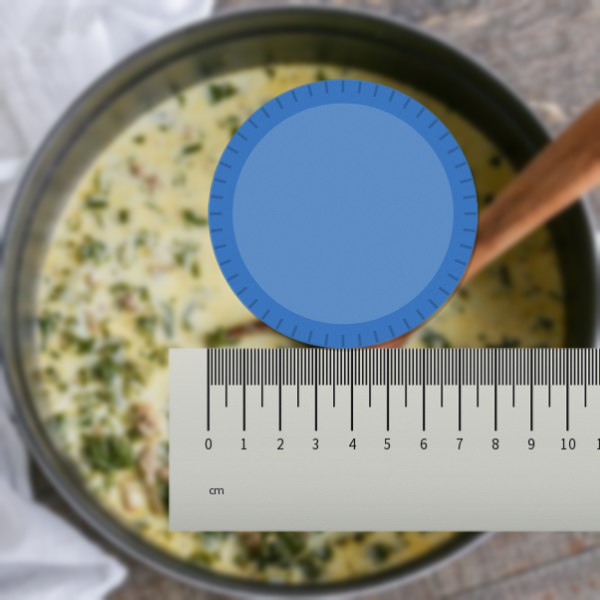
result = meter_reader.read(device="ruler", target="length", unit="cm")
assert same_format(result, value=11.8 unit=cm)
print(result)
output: value=7.5 unit=cm
